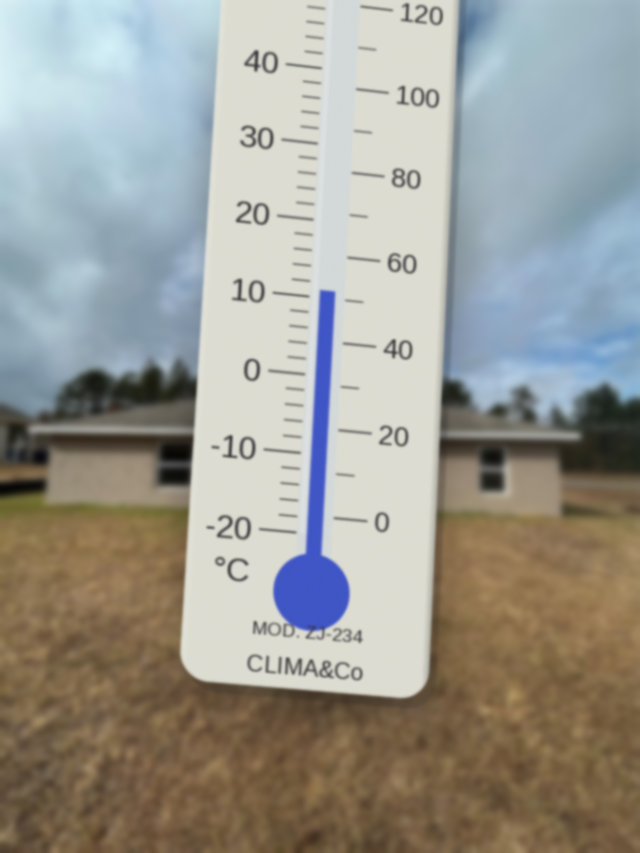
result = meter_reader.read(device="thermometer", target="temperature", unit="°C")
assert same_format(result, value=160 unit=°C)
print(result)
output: value=11 unit=°C
